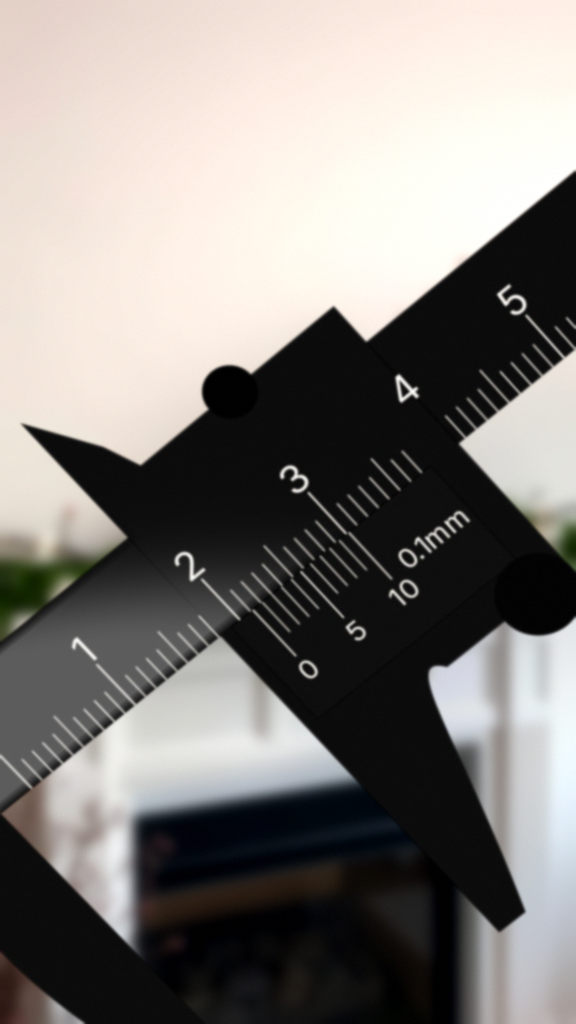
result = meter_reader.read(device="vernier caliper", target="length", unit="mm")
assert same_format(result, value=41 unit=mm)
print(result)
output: value=21.2 unit=mm
